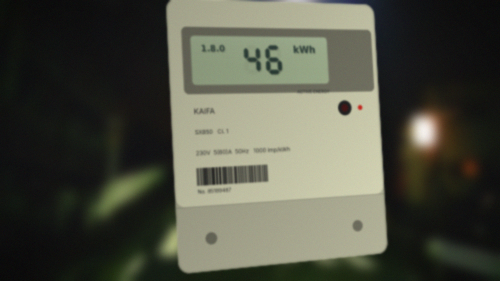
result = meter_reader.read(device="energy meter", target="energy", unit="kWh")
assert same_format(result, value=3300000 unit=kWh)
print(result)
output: value=46 unit=kWh
